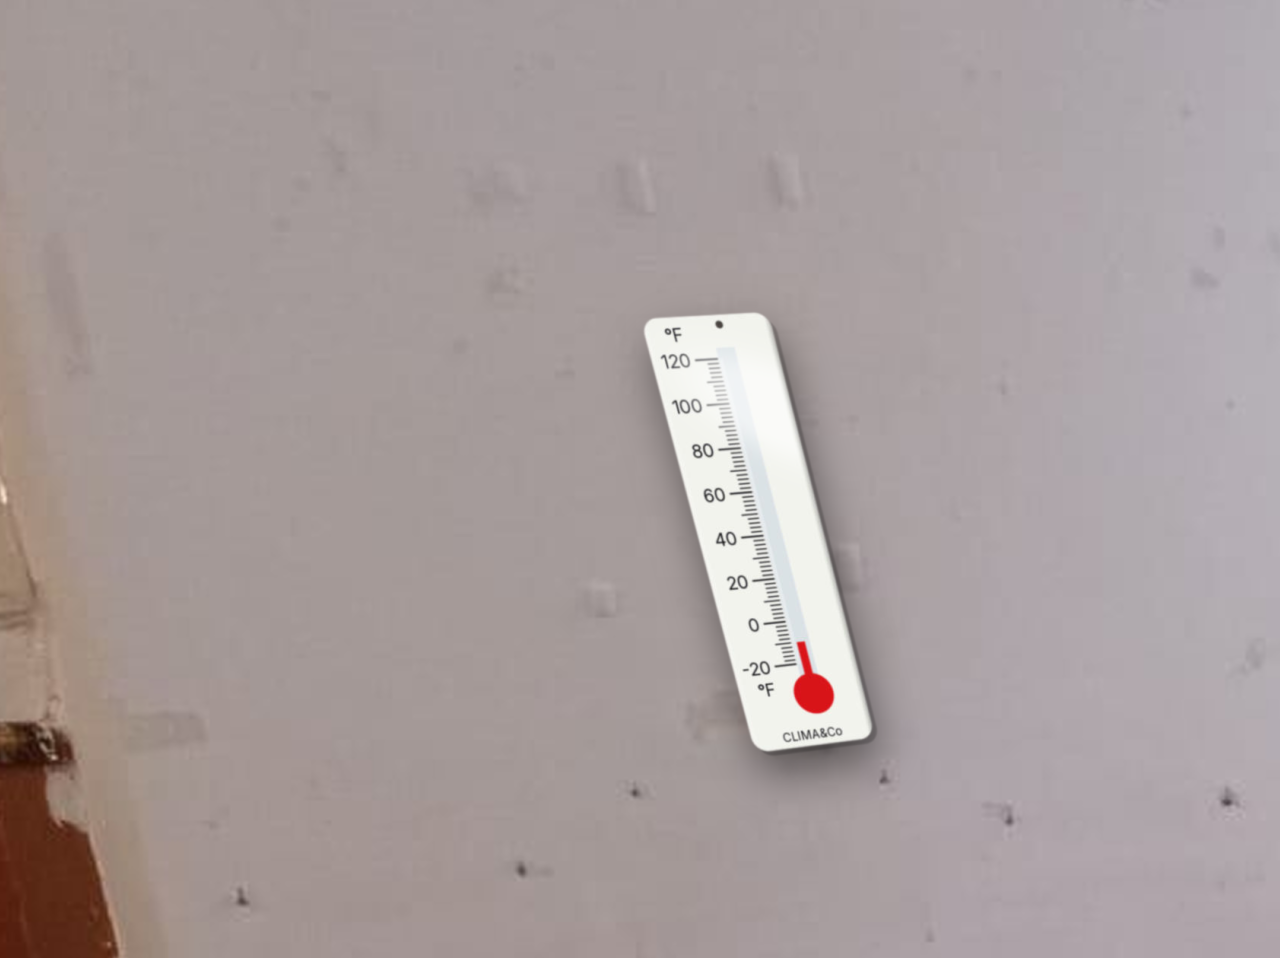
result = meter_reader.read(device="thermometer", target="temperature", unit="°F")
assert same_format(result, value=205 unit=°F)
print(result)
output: value=-10 unit=°F
